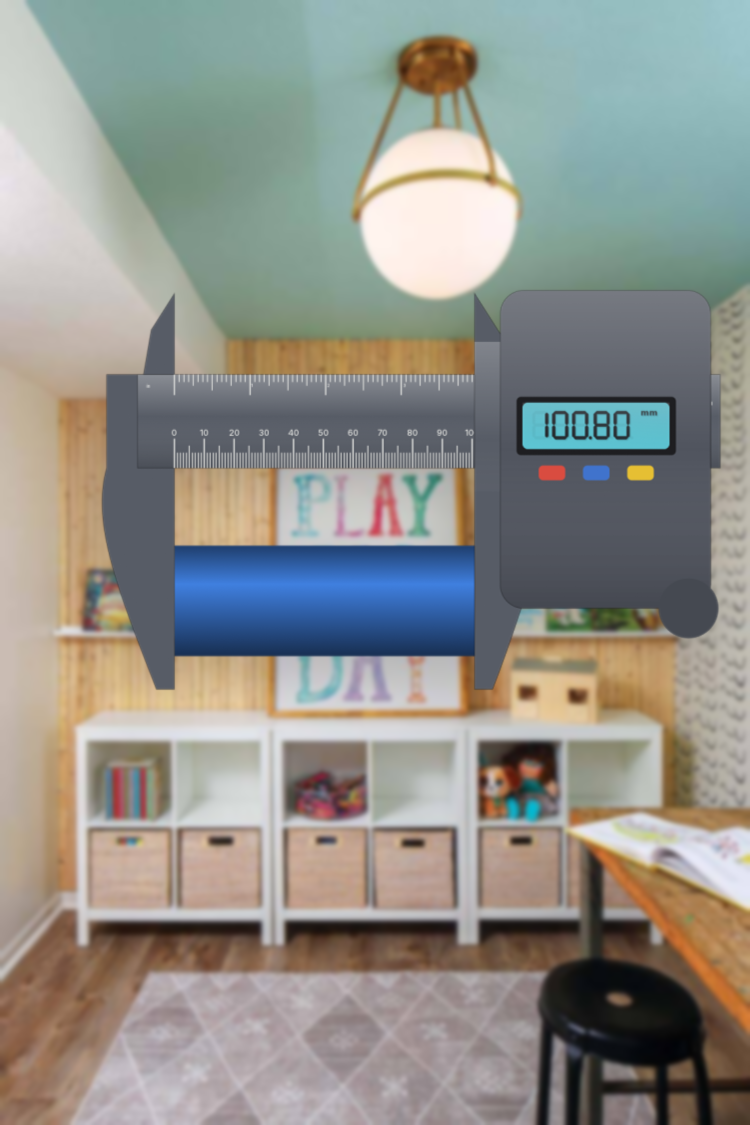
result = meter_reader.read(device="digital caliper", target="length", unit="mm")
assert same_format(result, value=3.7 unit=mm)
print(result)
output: value=100.80 unit=mm
